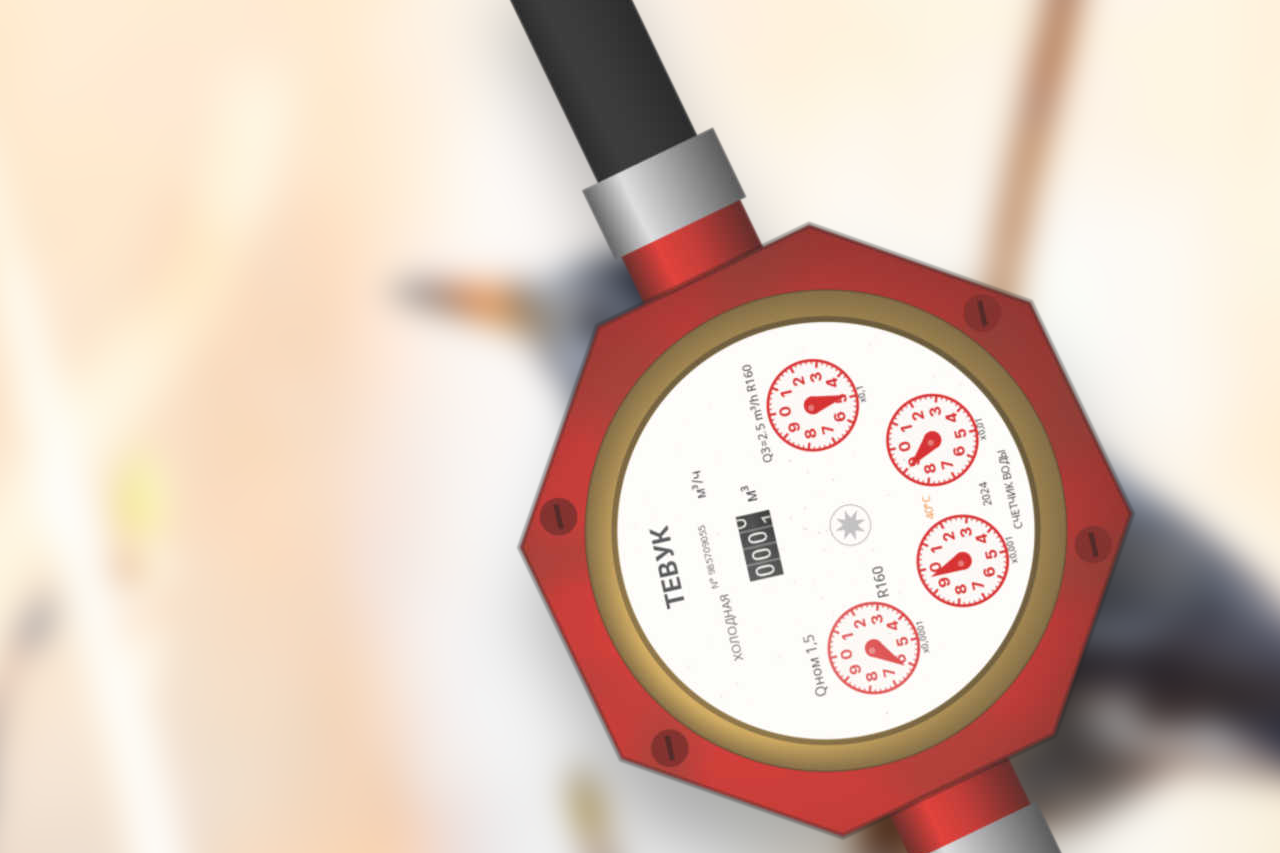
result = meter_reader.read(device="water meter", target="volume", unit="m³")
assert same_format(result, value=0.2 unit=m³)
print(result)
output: value=0.4896 unit=m³
